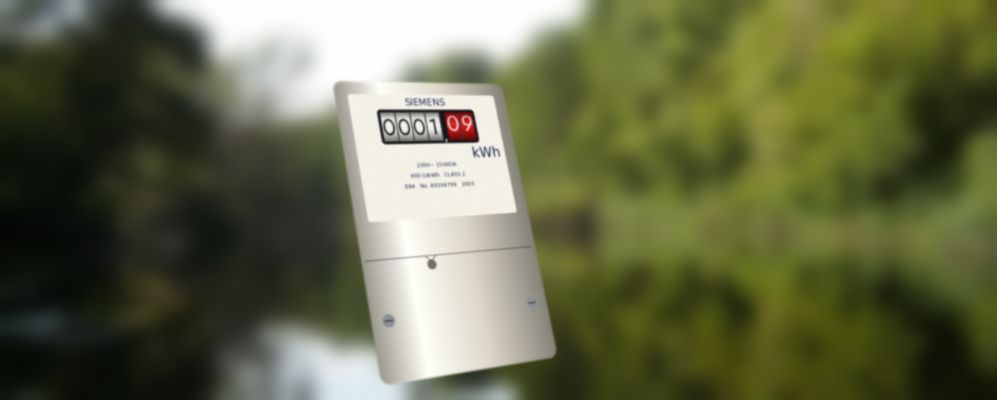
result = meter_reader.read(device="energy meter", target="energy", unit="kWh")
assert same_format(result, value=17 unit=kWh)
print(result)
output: value=1.09 unit=kWh
